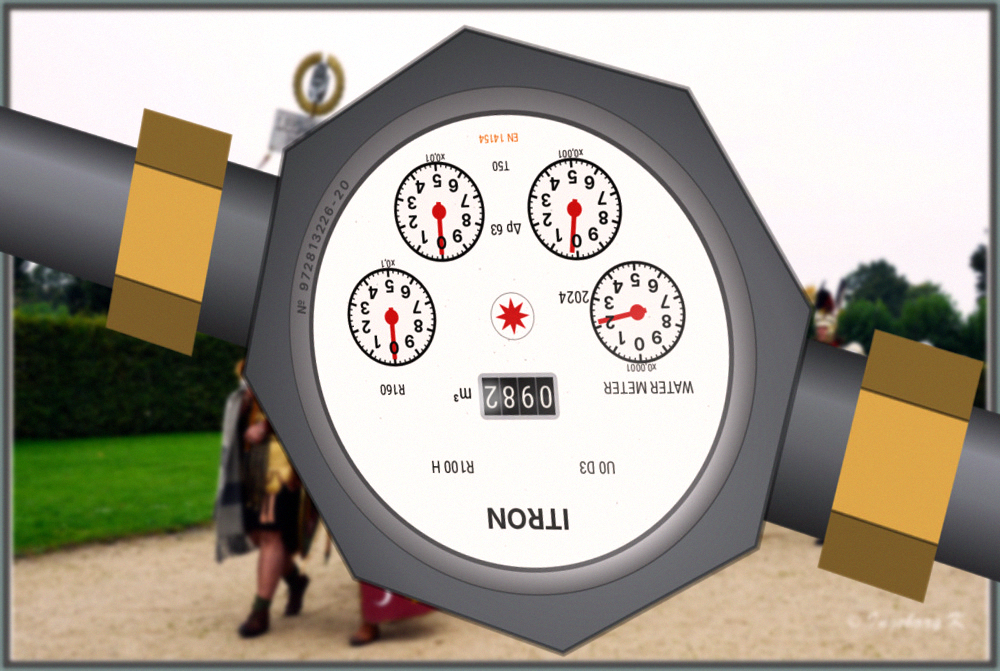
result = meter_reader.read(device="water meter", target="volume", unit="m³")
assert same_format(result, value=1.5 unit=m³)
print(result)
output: value=982.0002 unit=m³
